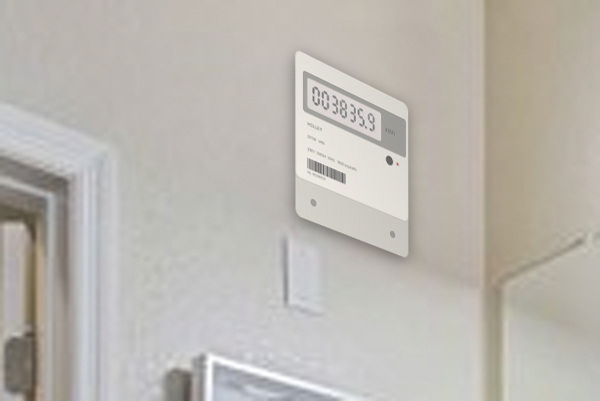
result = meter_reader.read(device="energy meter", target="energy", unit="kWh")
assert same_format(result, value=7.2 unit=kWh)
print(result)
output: value=3835.9 unit=kWh
